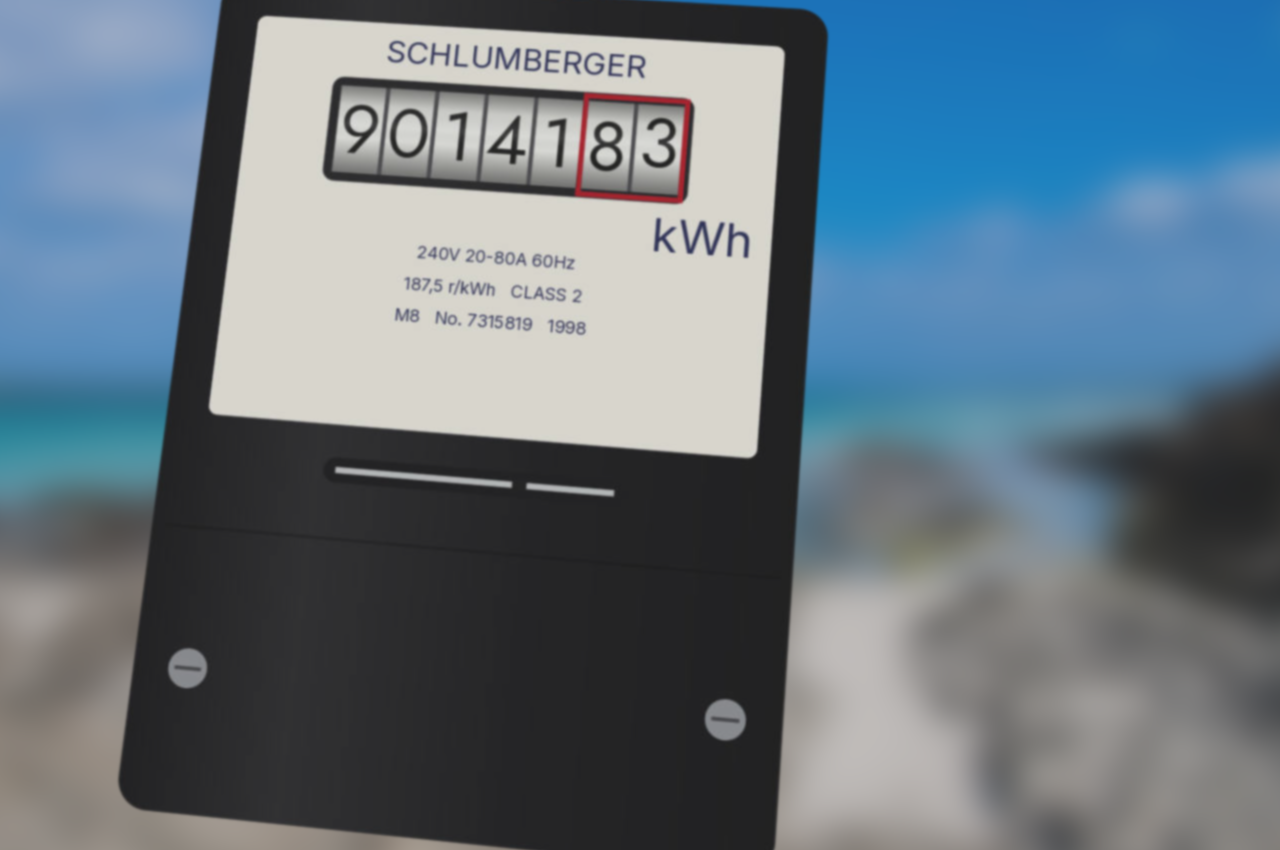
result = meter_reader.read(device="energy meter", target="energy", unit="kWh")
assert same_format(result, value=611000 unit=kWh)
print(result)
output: value=90141.83 unit=kWh
